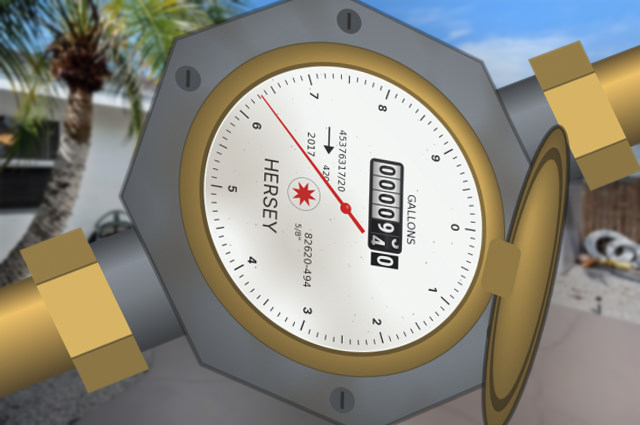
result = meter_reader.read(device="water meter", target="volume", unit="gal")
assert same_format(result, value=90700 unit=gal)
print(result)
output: value=936.3 unit=gal
